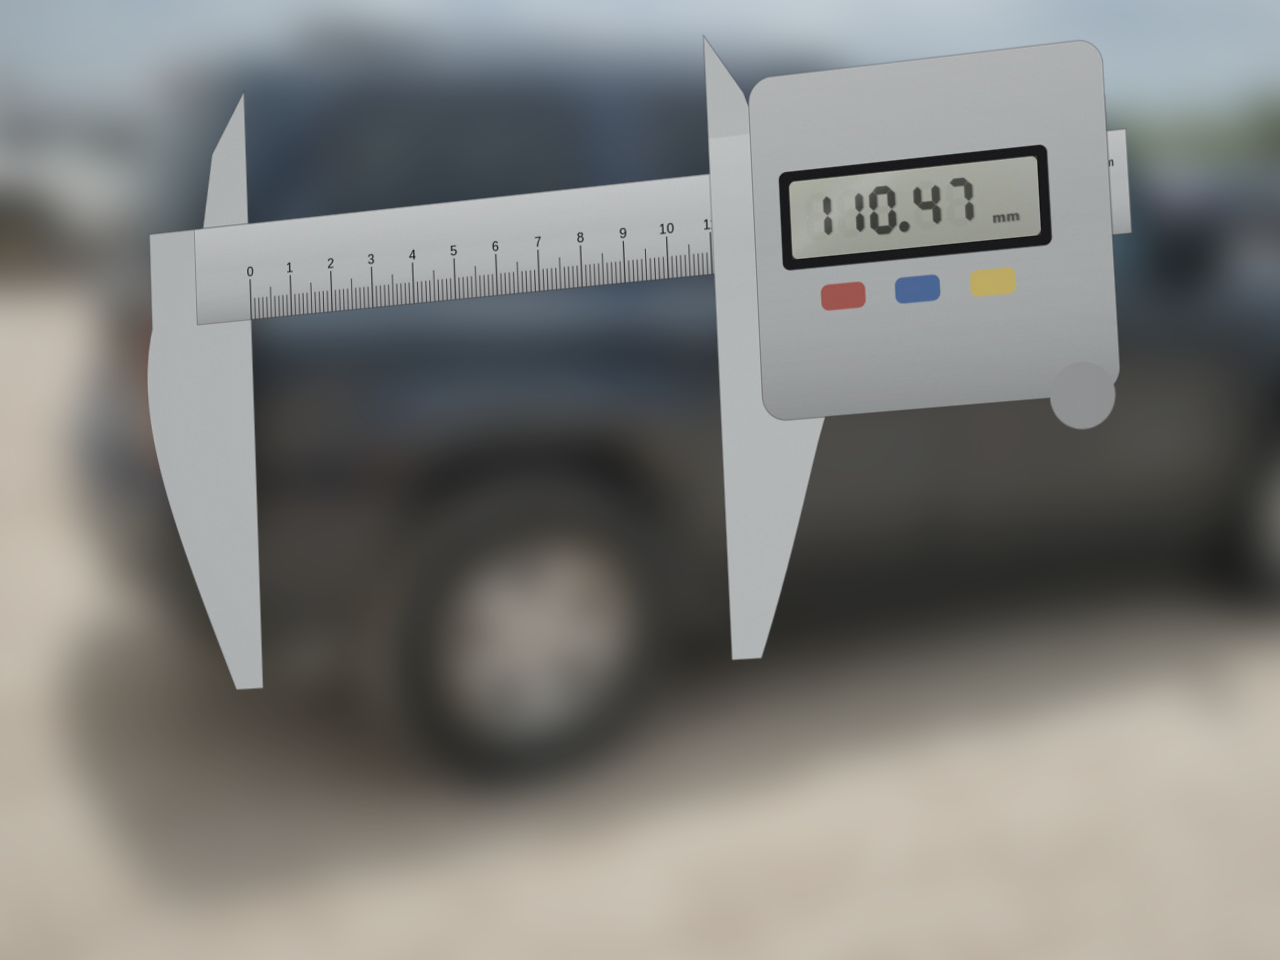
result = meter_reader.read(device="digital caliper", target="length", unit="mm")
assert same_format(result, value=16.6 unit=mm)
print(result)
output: value=110.47 unit=mm
